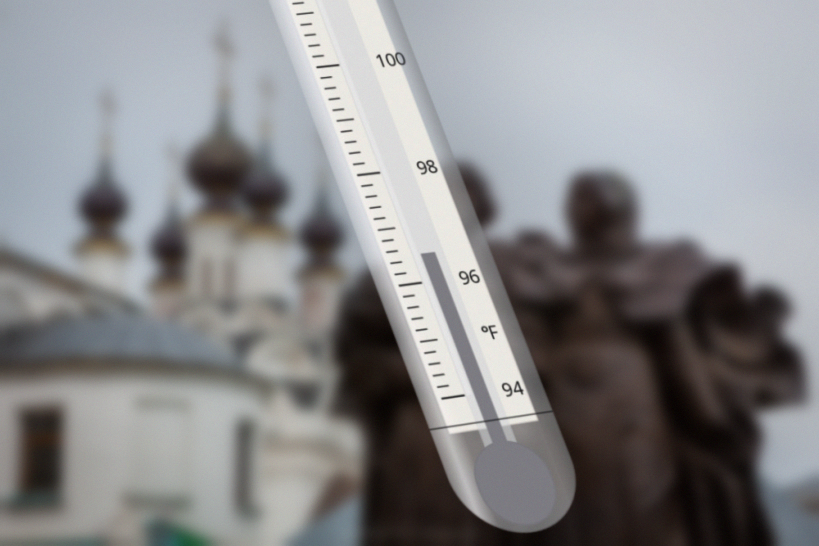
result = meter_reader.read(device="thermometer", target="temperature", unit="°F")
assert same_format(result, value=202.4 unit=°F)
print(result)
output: value=96.5 unit=°F
